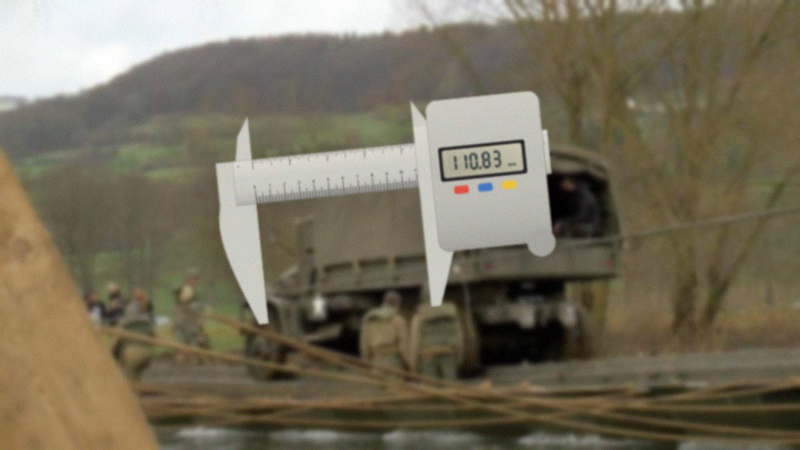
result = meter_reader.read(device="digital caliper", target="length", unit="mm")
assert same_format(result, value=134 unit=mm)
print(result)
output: value=110.83 unit=mm
